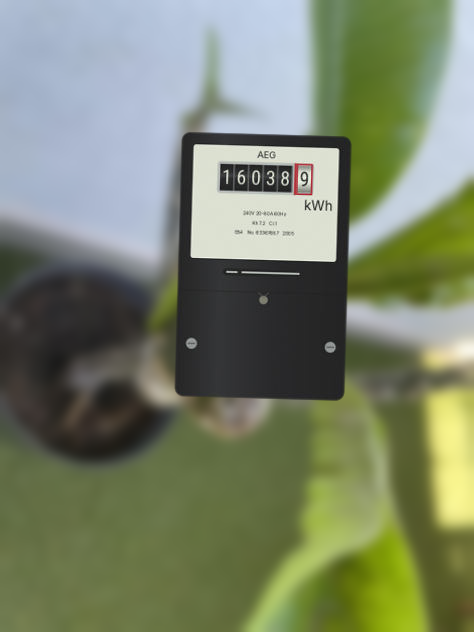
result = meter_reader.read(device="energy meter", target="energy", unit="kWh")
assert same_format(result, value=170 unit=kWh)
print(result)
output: value=16038.9 unit=kWh
